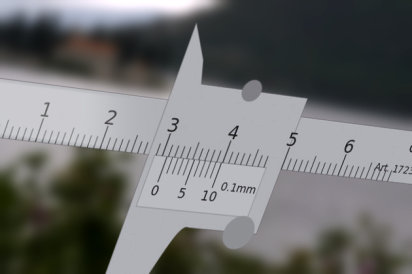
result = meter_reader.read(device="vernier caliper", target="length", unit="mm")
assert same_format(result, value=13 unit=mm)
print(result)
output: value=30.8 unit=mm
